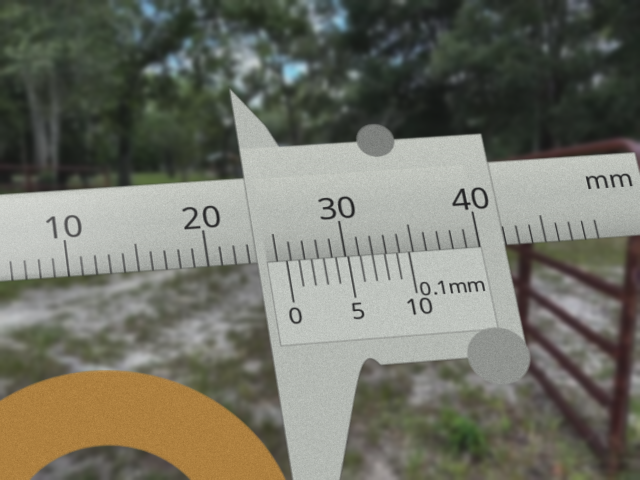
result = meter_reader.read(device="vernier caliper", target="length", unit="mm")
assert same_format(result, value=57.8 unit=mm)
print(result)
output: value=25.7 unit=mm
